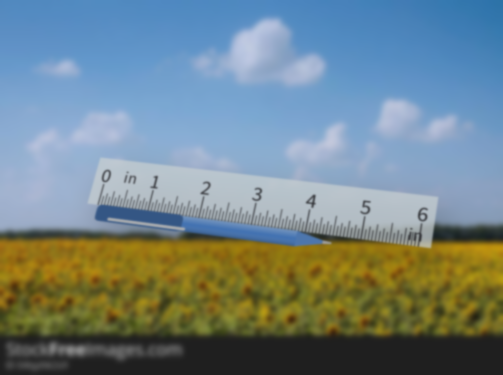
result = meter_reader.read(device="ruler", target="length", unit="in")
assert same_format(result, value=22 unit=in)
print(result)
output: value=4.5 unit=in
